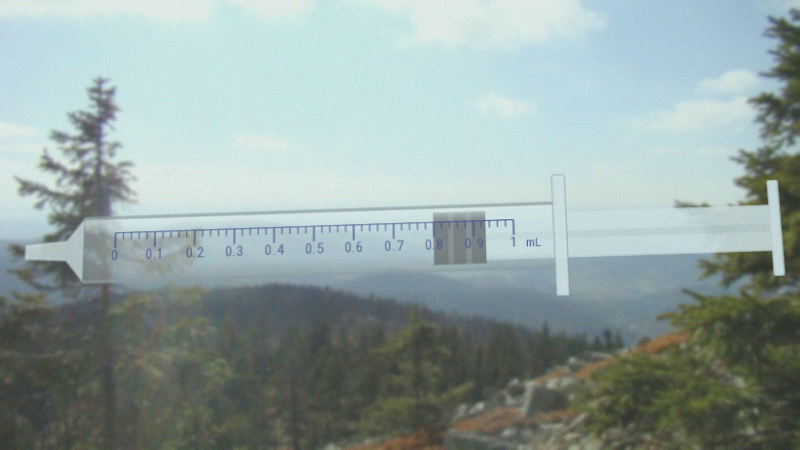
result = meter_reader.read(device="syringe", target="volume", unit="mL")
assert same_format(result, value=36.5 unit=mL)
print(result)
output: value=0.8 unit=mL
